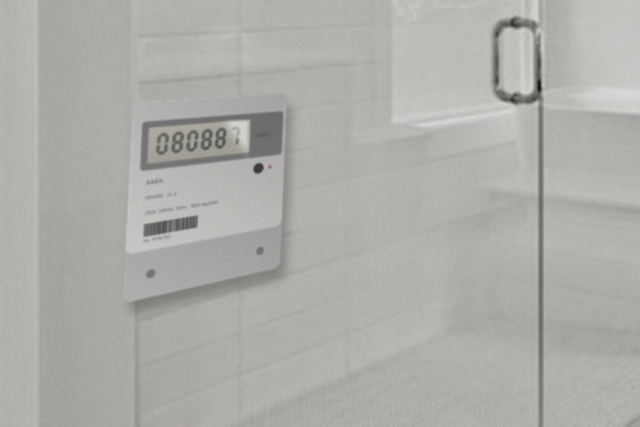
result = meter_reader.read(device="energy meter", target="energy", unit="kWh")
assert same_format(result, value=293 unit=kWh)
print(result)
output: value=80887 unit=kWh
